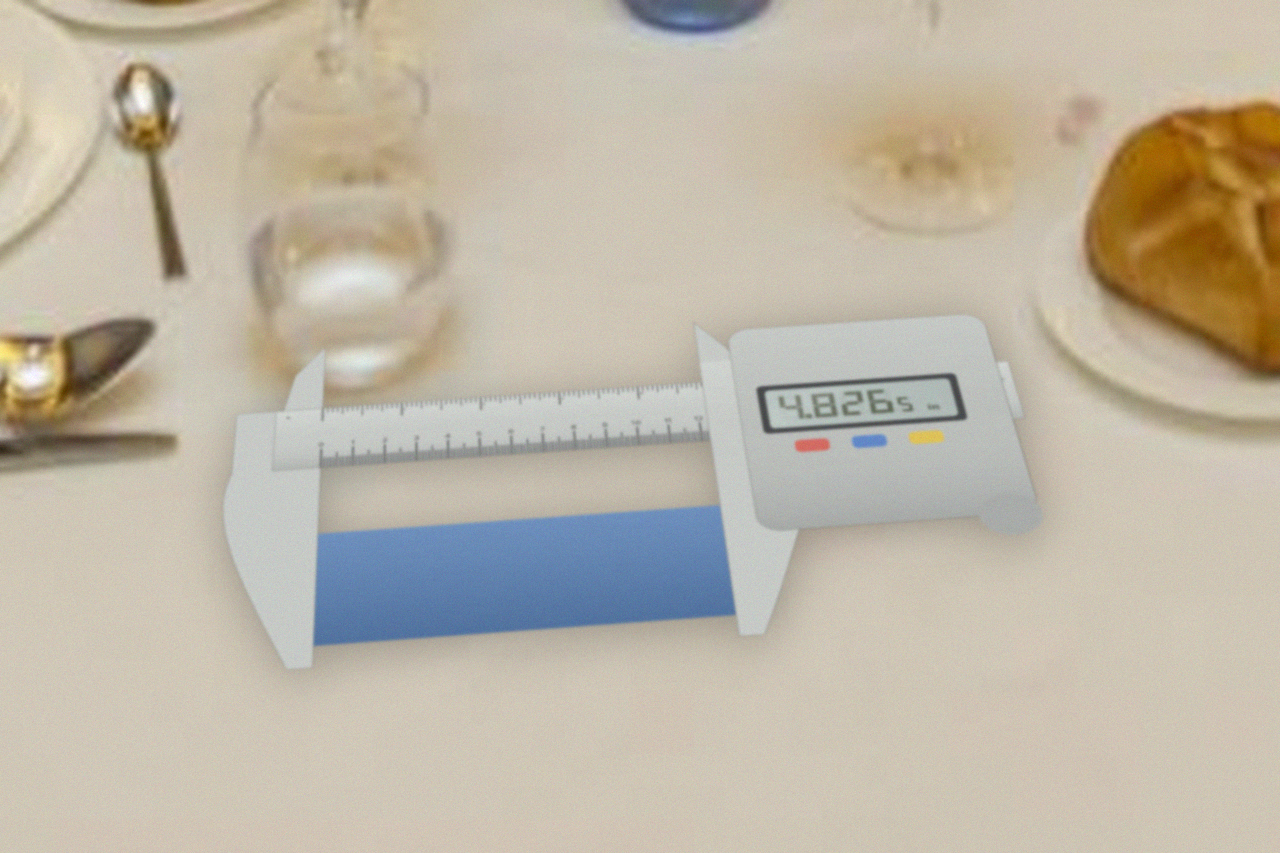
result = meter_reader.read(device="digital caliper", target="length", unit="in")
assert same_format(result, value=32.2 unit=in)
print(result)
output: value=4.8265 unit=in
